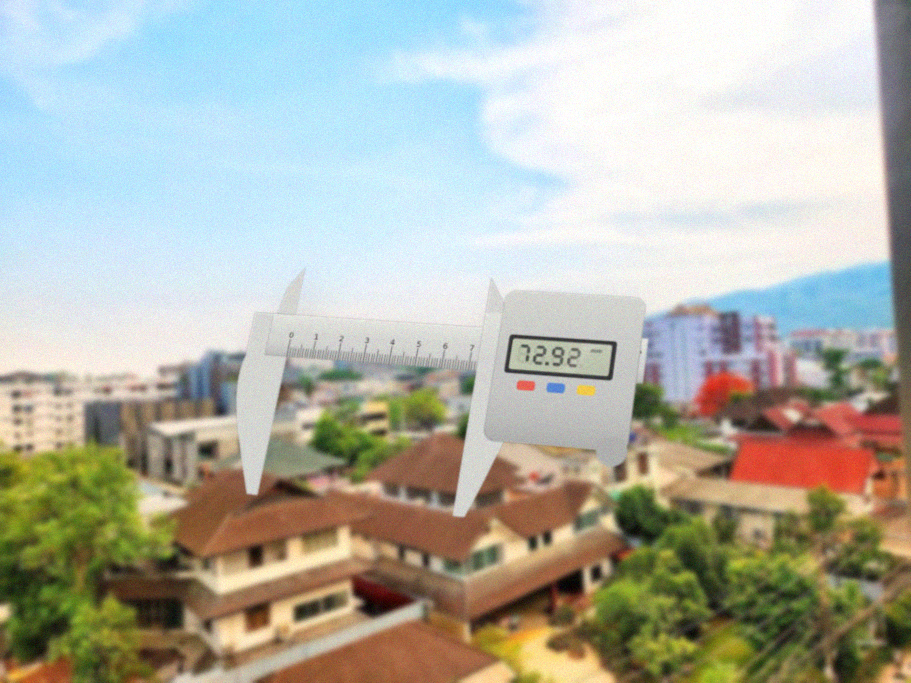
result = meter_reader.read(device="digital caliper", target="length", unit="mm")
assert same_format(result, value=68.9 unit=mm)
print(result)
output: value=72.92 unit=mm
